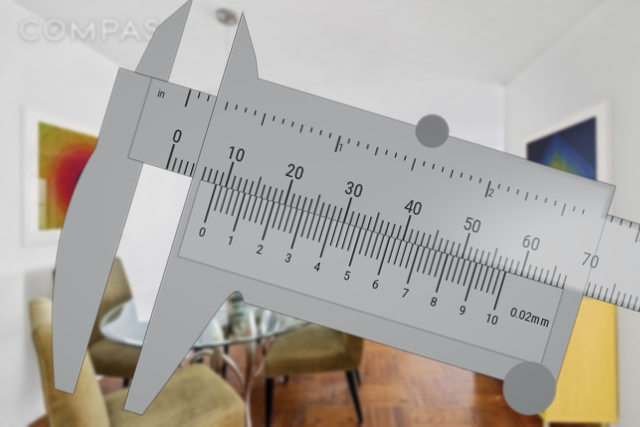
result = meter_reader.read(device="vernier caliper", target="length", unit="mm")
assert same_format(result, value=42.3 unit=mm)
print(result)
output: value=8.4 unit=mm
